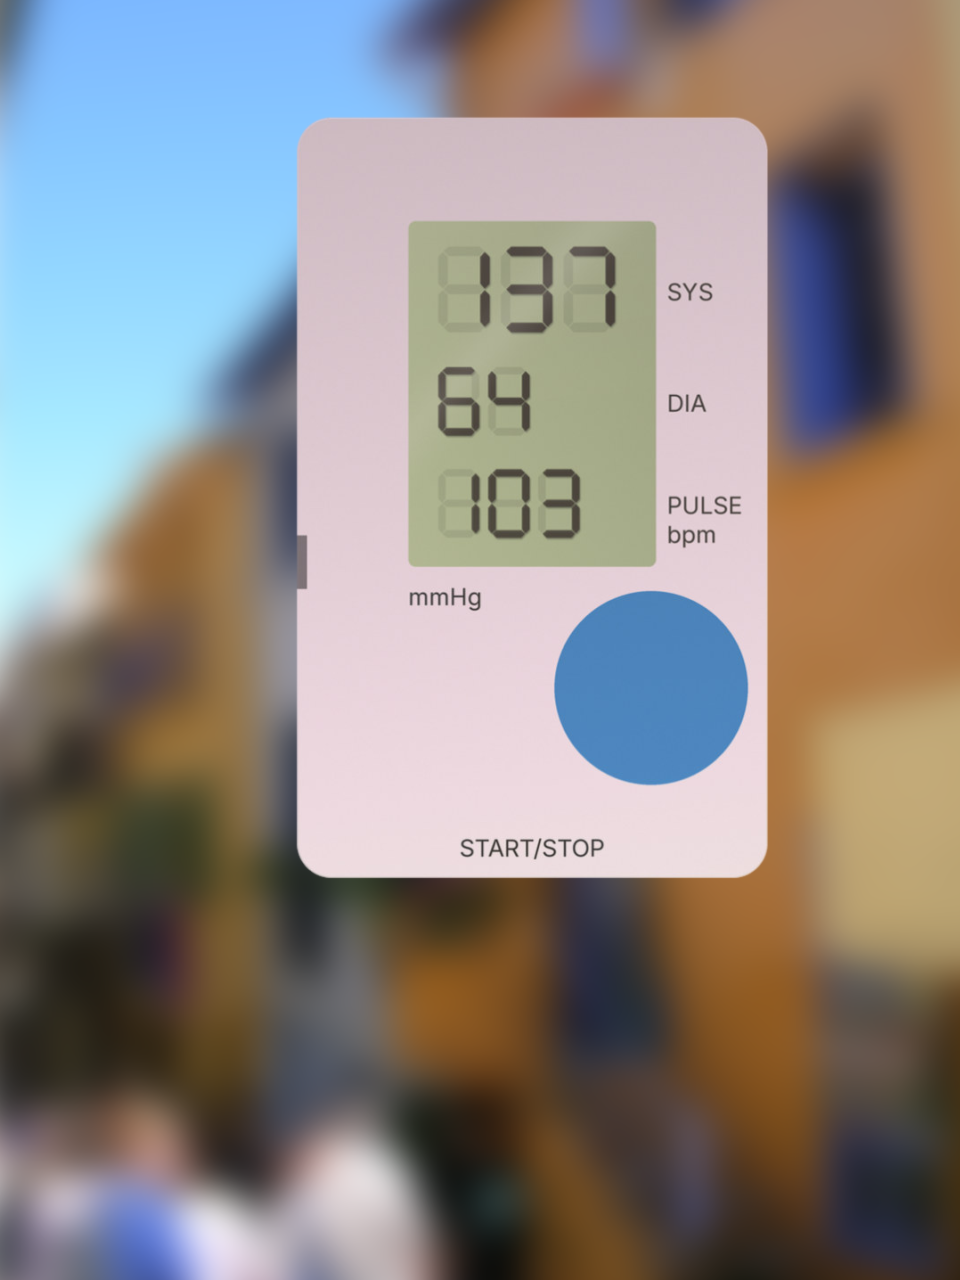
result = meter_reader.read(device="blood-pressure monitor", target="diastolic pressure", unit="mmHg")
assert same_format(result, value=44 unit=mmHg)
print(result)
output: value=64 unit=mmHg
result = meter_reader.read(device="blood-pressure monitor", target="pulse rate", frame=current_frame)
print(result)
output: value=103 unit=bpm
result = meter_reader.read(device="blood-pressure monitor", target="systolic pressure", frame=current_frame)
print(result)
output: value=137 unit=mmHg
